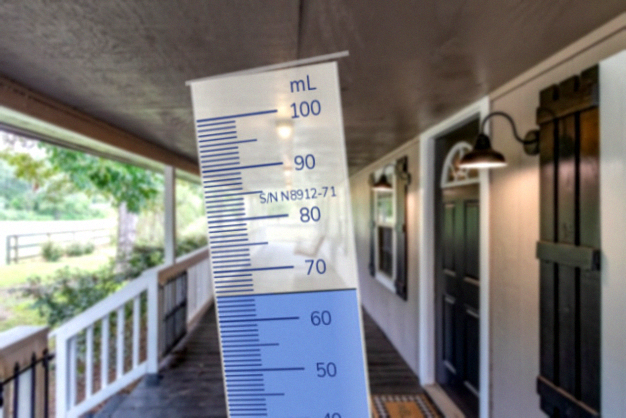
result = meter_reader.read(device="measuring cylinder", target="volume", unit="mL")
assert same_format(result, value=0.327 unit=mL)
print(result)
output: value=65 unit=mL
